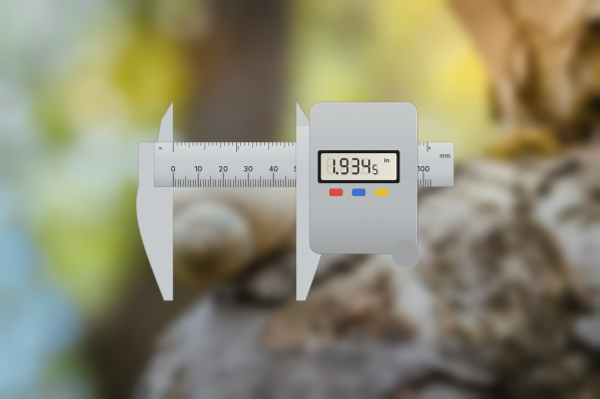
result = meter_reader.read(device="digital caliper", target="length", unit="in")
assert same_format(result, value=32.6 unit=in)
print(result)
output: value=1.9345 unit=in
